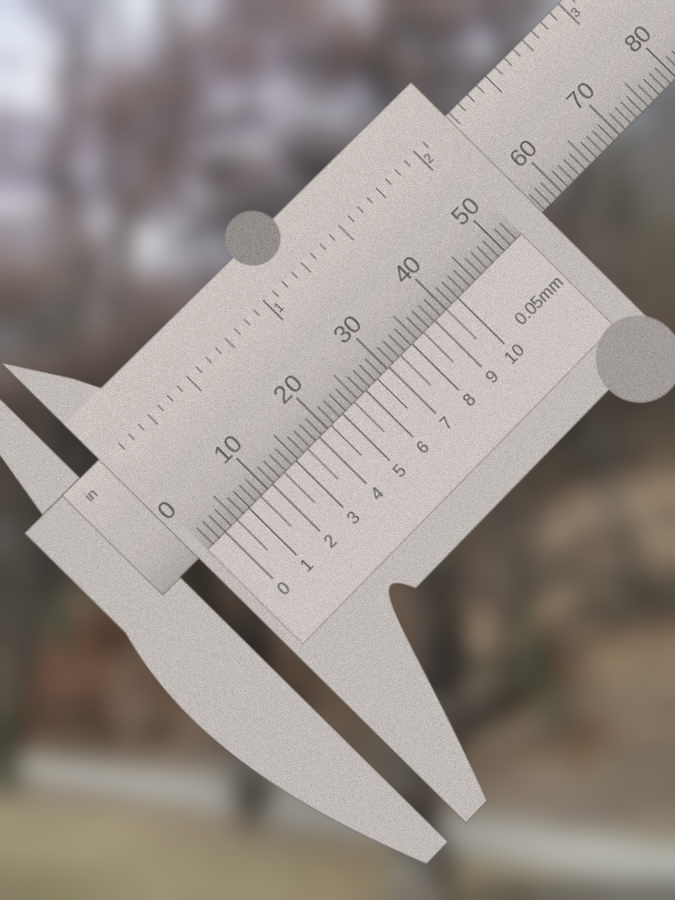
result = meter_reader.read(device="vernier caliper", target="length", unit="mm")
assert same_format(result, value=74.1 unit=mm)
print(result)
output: value=3.0 unit=mm
